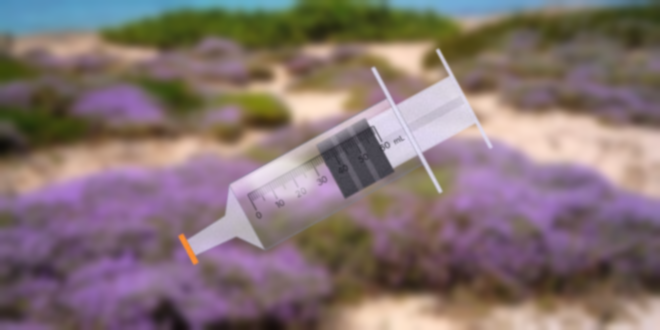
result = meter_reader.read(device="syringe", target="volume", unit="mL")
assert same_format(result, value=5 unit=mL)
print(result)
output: value=35 unit=mL
